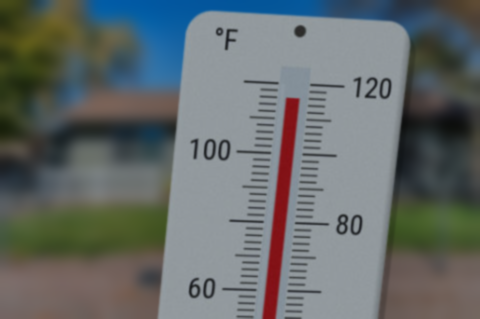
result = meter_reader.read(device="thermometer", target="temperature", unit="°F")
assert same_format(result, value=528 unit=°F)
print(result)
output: value=116 unit=°F
